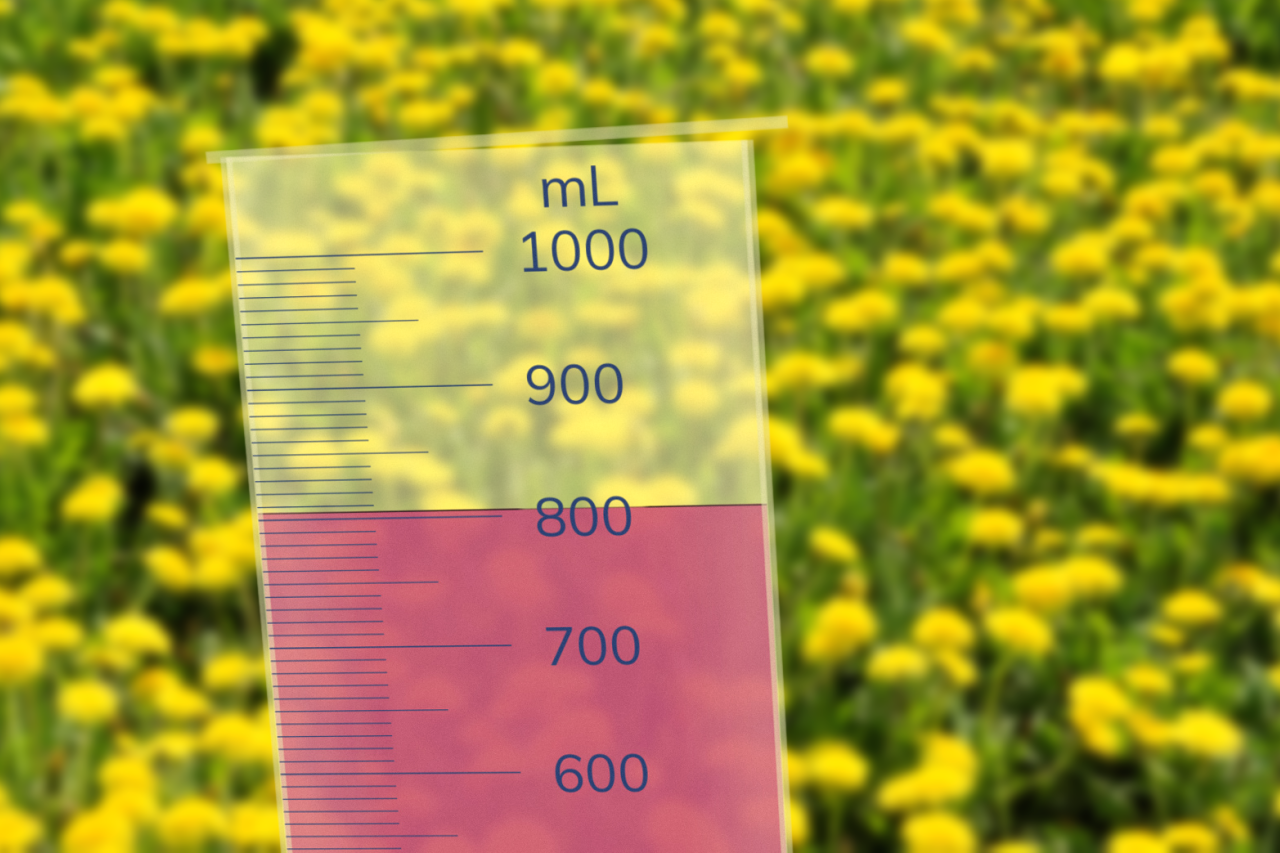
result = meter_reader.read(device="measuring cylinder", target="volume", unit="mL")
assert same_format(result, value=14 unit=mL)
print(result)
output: value=805 unit=mL
